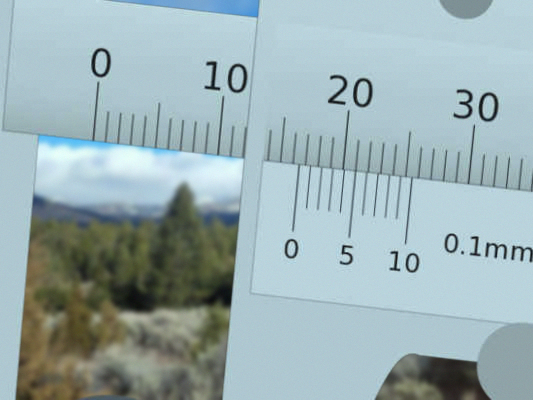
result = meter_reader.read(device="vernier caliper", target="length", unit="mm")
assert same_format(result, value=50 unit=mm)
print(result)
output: value=16.5 unit=mm
